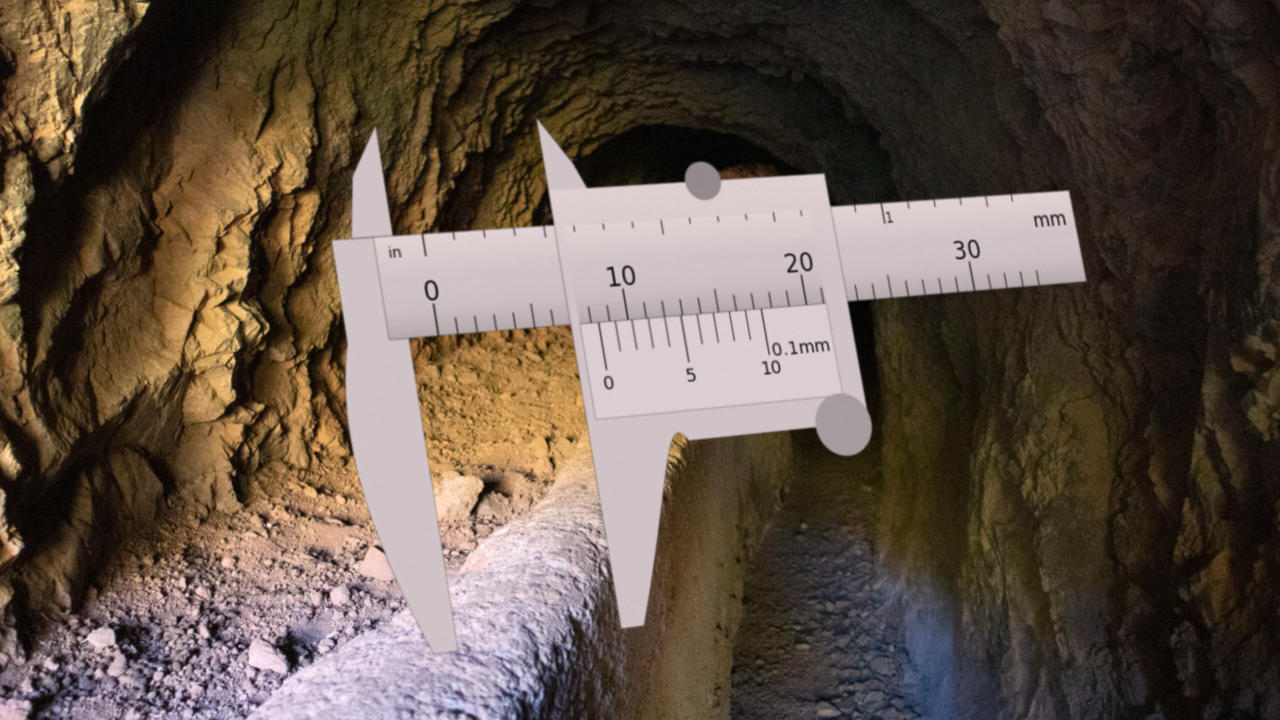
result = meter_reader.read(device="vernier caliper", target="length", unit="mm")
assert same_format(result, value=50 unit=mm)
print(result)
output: value=8.4 unit=mm
